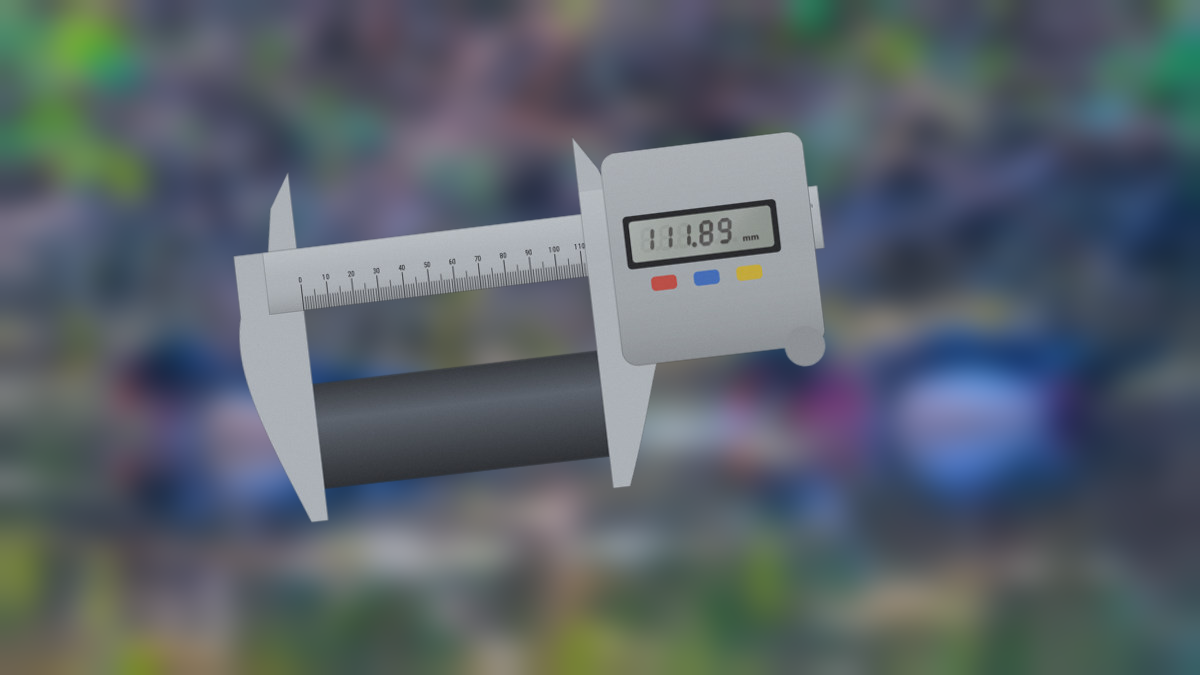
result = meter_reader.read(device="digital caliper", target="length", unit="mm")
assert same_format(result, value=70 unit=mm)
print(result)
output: value=111.89 unit=mm
